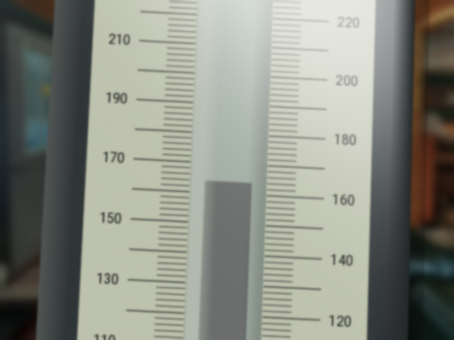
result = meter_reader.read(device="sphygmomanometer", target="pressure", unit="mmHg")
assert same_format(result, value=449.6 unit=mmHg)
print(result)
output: value=164 unit=mmHg
